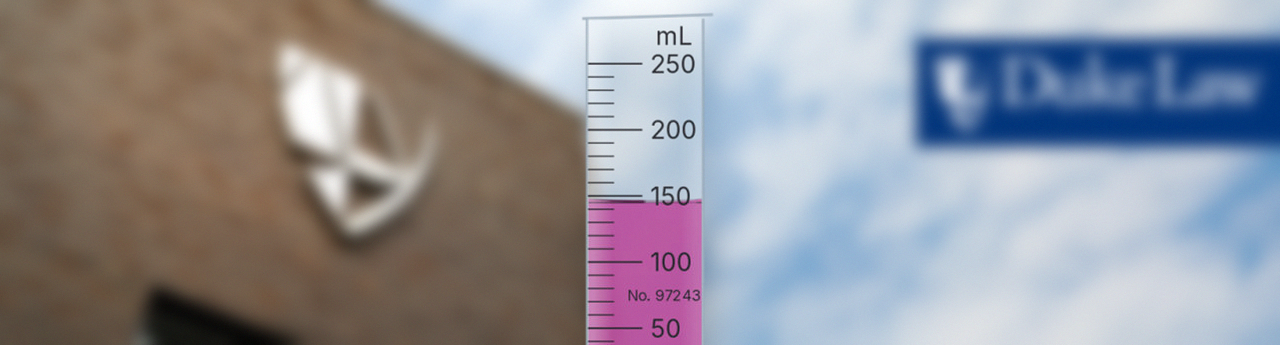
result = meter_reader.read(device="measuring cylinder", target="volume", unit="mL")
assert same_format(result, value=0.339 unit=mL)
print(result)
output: value=145 unit=mL
